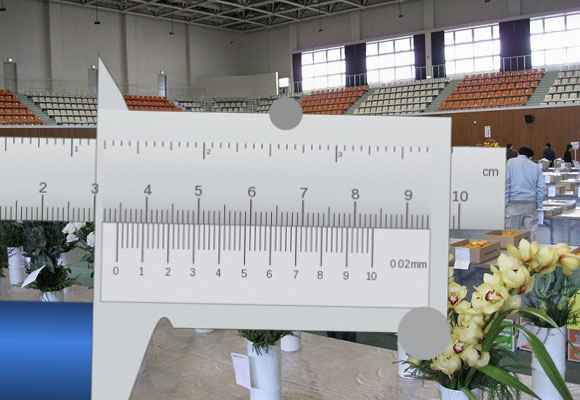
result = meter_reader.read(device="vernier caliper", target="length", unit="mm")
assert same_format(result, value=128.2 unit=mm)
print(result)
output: value=34.5 unit=mm
